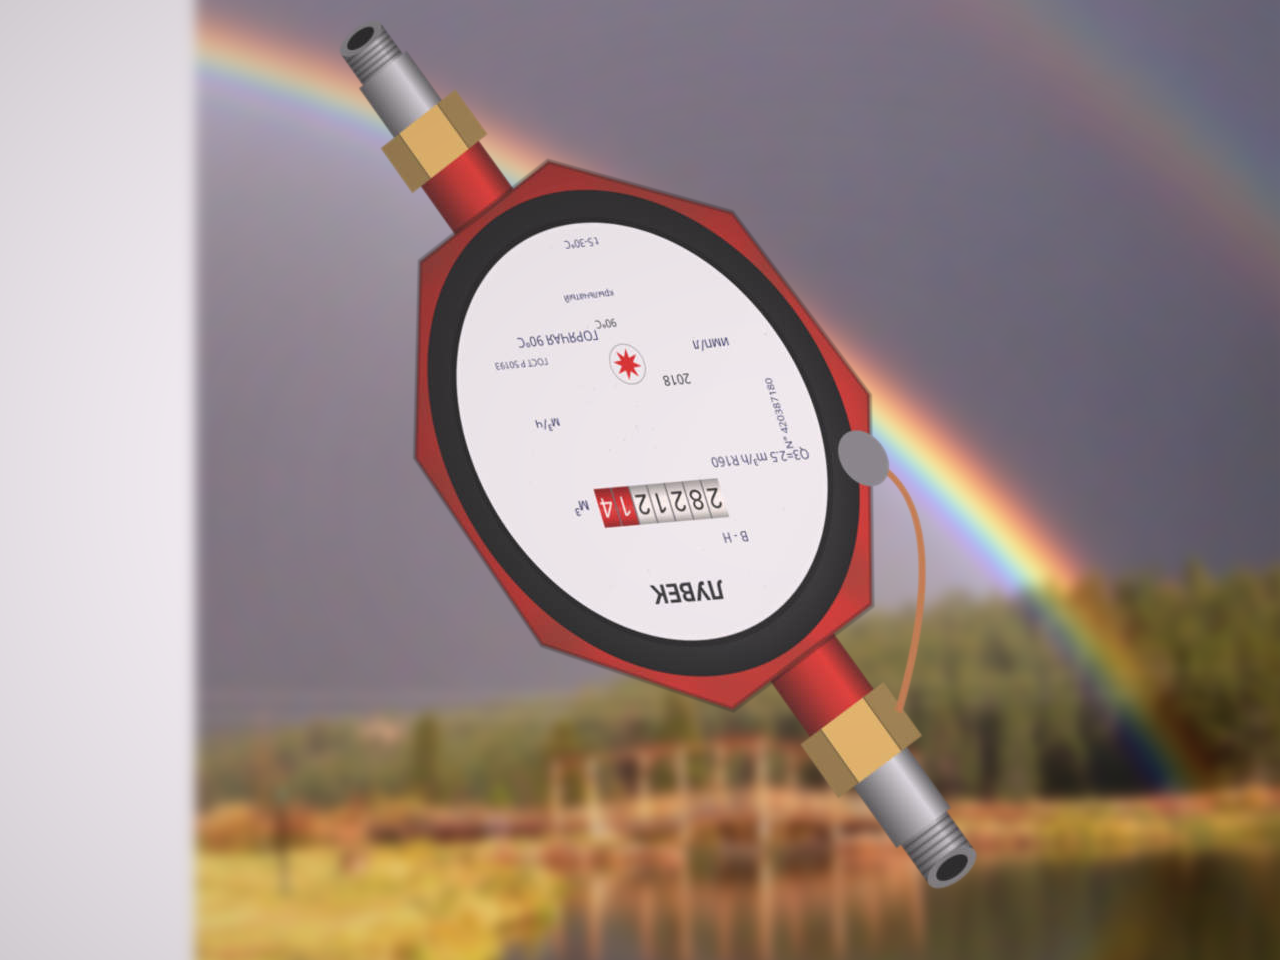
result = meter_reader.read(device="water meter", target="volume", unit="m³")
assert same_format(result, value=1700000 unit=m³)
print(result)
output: value=28212.14 unit=m³
